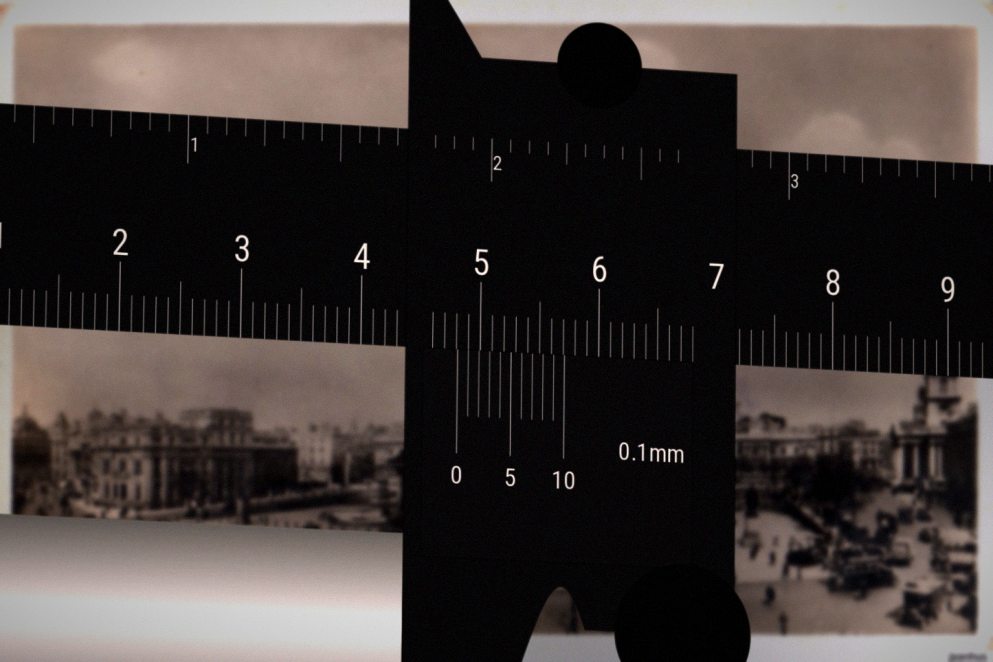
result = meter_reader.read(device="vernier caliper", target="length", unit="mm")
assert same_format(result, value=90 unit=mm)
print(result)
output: value=48.1 unit=mm
